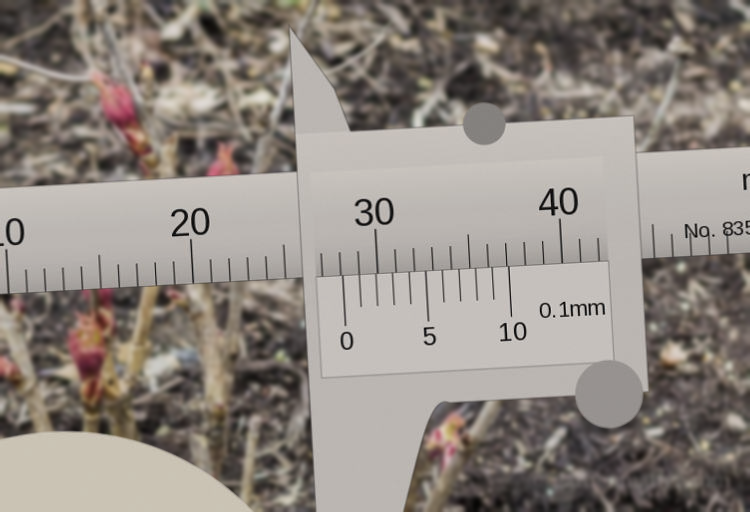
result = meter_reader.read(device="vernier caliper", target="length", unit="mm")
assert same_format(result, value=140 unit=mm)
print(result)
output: value=28.1 unit=mm
